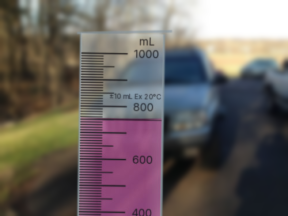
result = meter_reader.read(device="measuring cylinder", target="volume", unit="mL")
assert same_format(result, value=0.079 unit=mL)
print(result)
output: value=750 unit=mL
